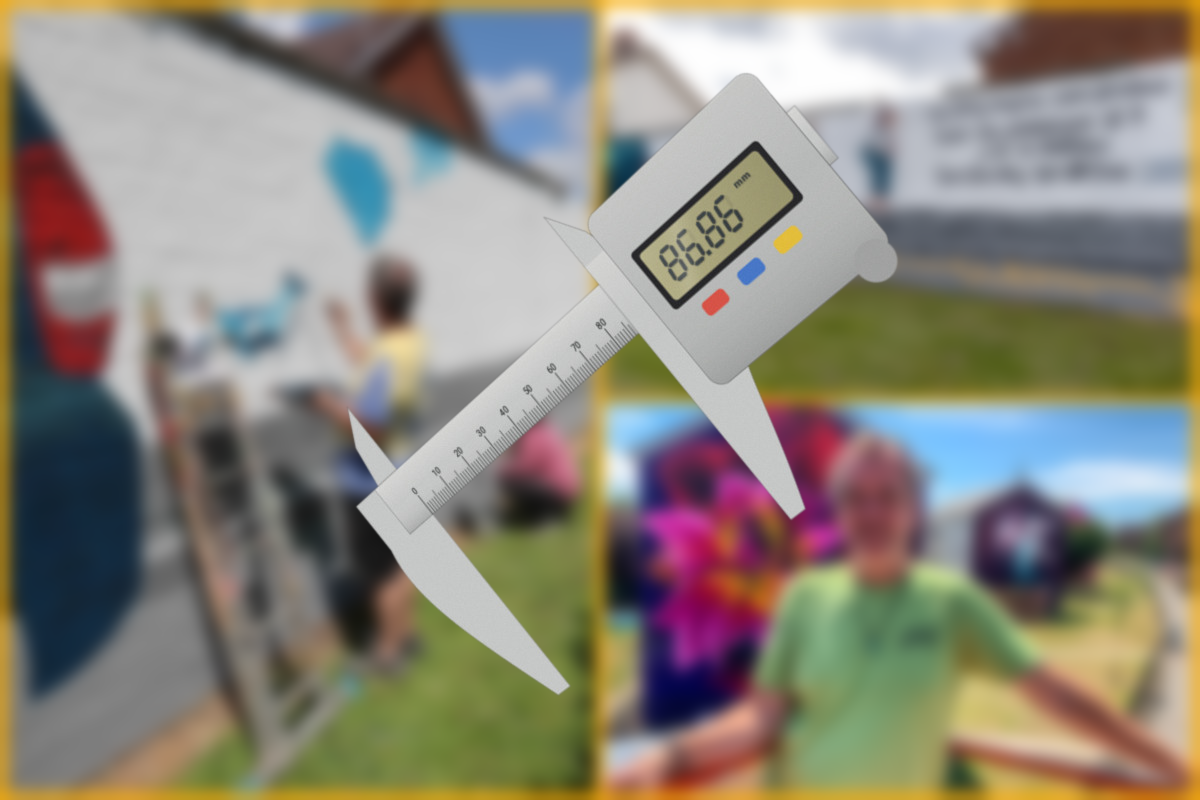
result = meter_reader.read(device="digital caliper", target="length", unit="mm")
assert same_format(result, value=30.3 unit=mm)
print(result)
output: value=86.86 unit=mm
